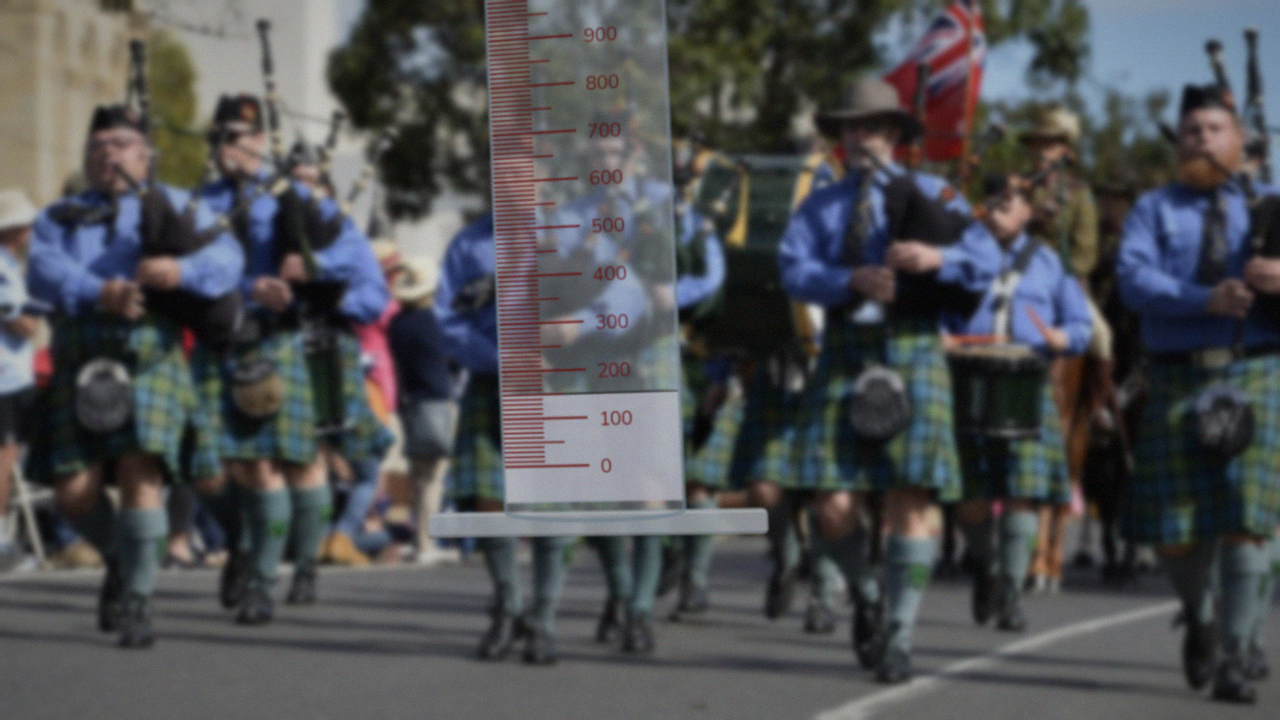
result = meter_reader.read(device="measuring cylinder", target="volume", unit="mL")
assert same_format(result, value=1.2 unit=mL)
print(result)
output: value=150 unit=mL
